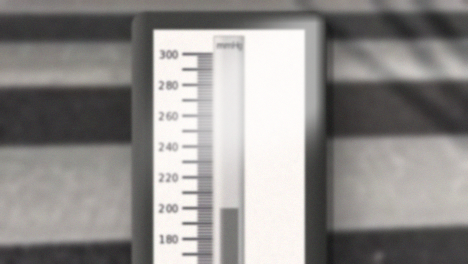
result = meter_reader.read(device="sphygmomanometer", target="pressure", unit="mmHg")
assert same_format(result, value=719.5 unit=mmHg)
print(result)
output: value=200 unit=mmHg
